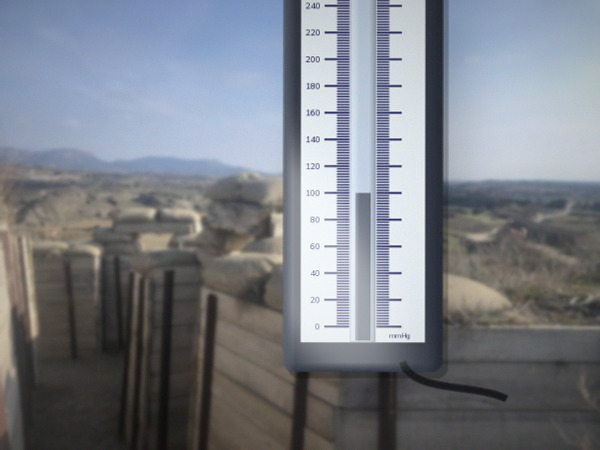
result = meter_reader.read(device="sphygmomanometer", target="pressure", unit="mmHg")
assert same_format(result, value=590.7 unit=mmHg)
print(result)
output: value=100 unit=mmHg
